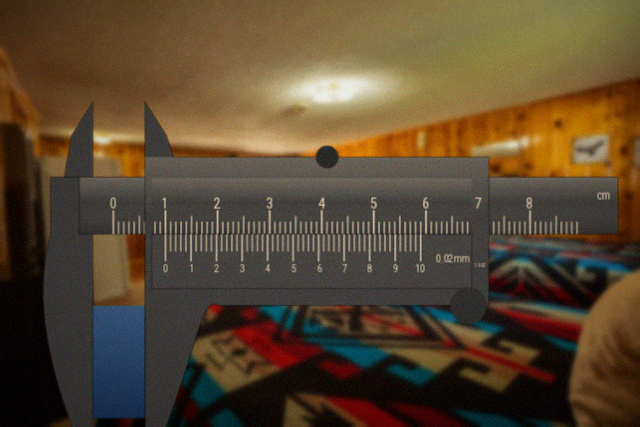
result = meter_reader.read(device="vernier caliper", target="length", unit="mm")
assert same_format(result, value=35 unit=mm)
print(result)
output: value=10.0 unit=mm
